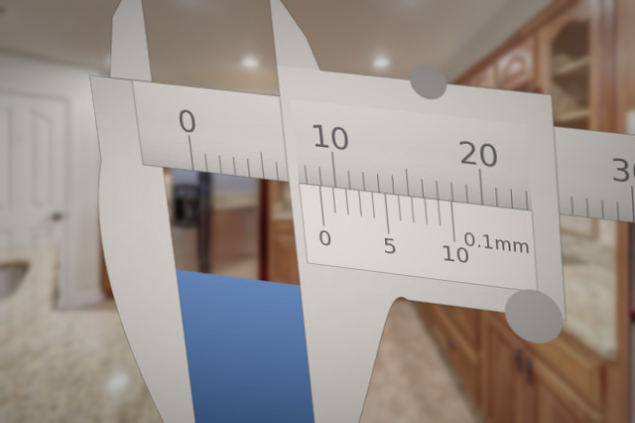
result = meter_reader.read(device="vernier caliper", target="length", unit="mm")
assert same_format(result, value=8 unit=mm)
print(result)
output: value=8.9 unit=mm
